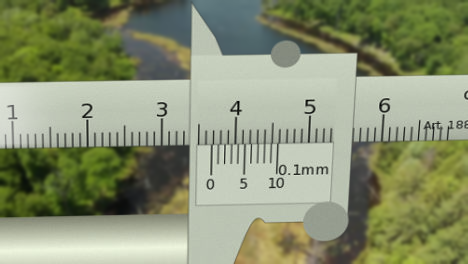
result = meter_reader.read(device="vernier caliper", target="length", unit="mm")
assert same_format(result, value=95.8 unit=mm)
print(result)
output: value=36.8 unit=mm
